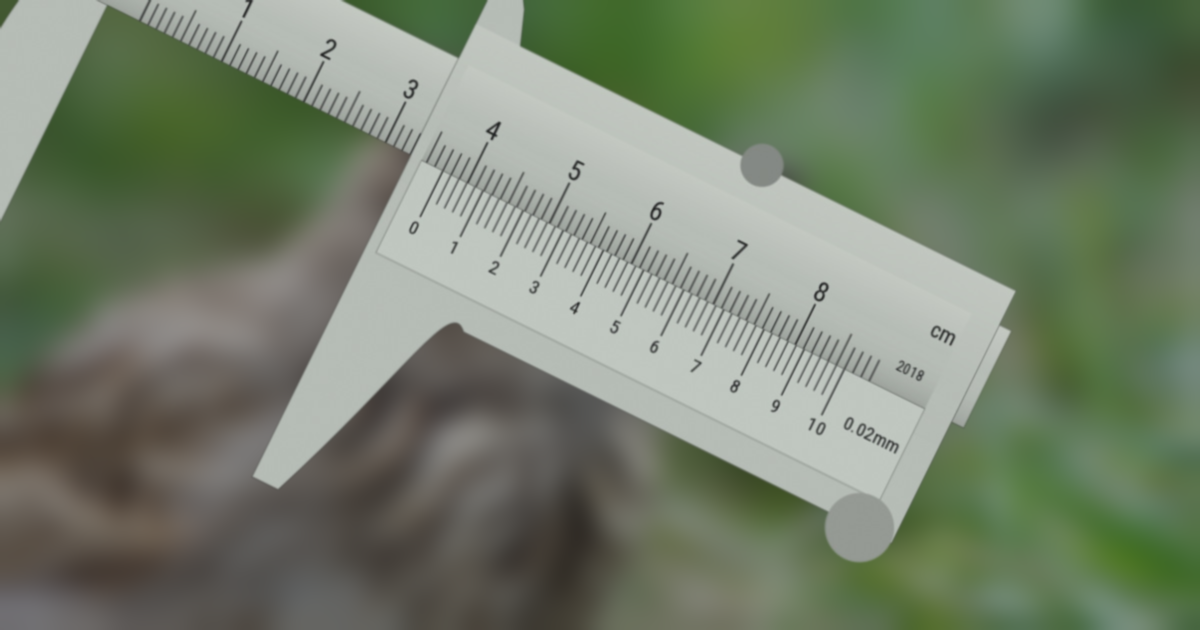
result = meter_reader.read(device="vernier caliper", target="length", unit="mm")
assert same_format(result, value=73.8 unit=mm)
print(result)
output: value=37.0 unit=mm
